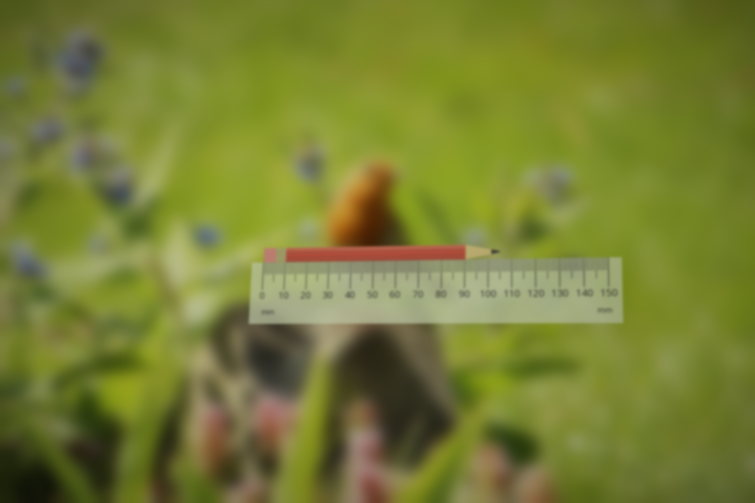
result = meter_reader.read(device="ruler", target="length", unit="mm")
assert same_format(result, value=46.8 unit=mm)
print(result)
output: value=105 unit=mm
